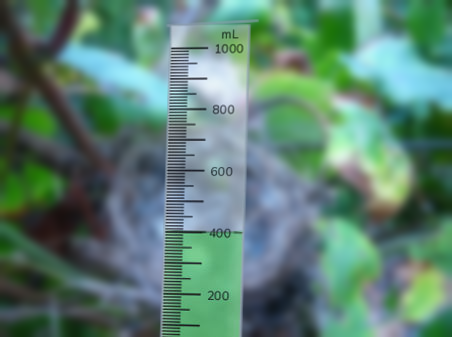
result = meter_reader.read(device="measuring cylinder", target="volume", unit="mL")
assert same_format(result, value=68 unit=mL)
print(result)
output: value=400 unit=mL
